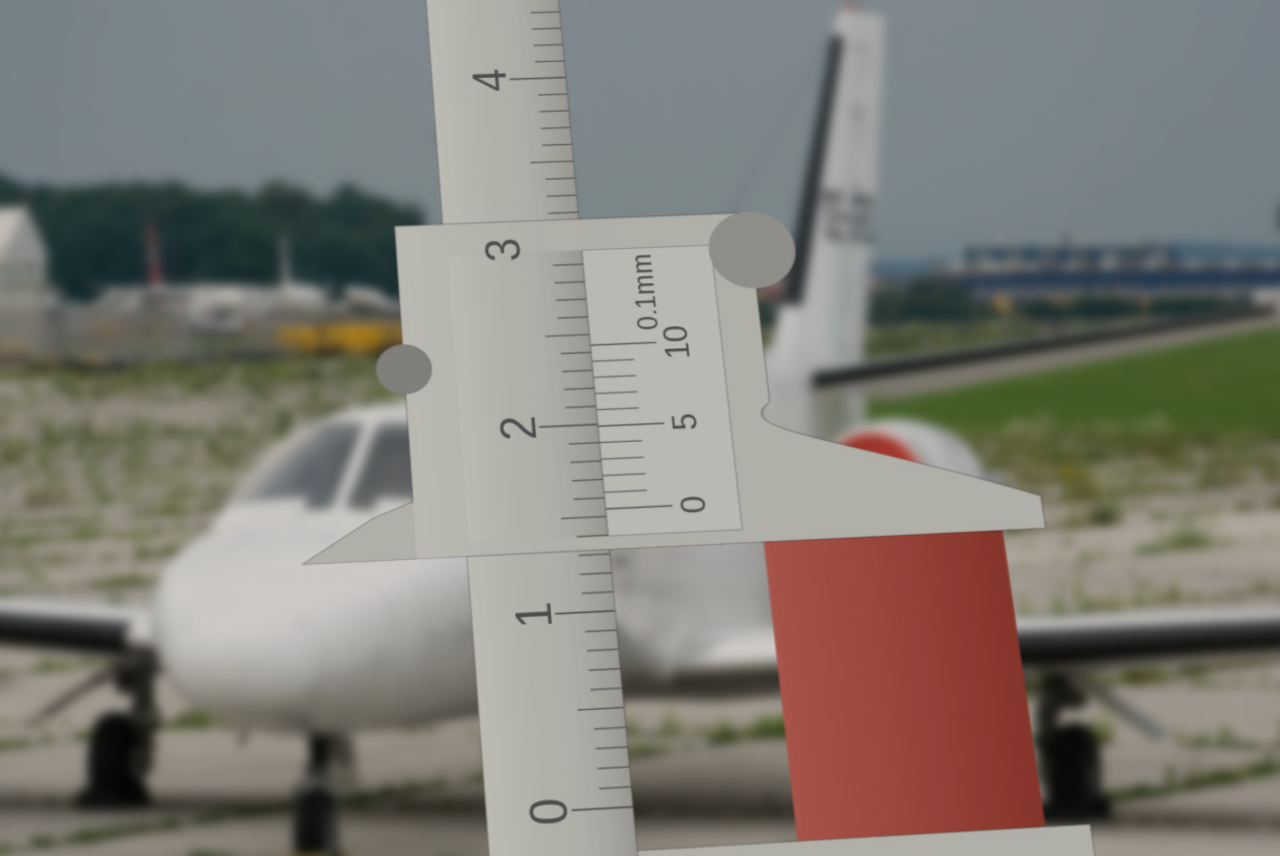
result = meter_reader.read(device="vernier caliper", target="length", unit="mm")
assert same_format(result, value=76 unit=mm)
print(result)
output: value=15.4 unit=mm
